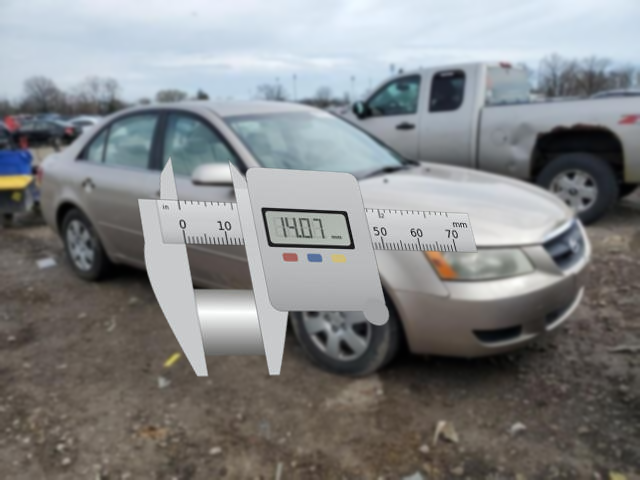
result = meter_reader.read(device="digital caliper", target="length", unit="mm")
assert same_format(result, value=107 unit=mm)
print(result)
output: value=14.07 unit=mm
